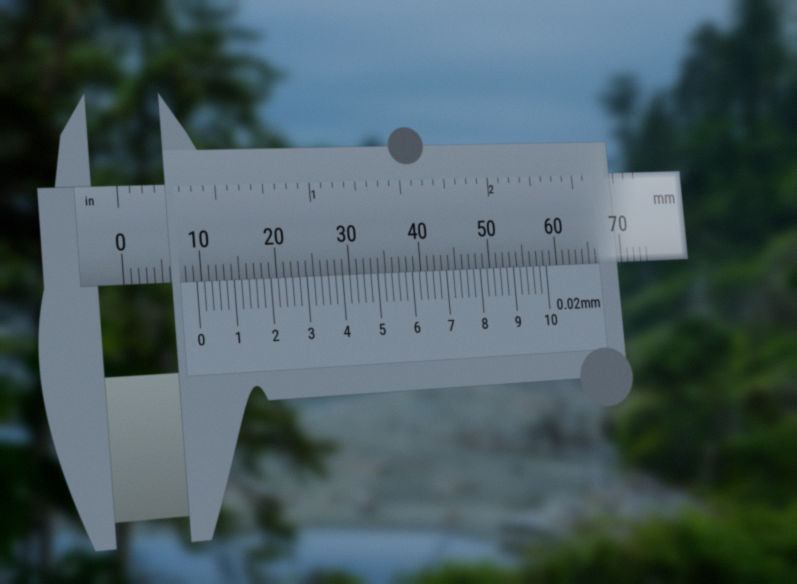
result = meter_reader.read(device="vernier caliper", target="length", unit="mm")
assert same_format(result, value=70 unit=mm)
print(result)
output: value=9.4 unit=mm
